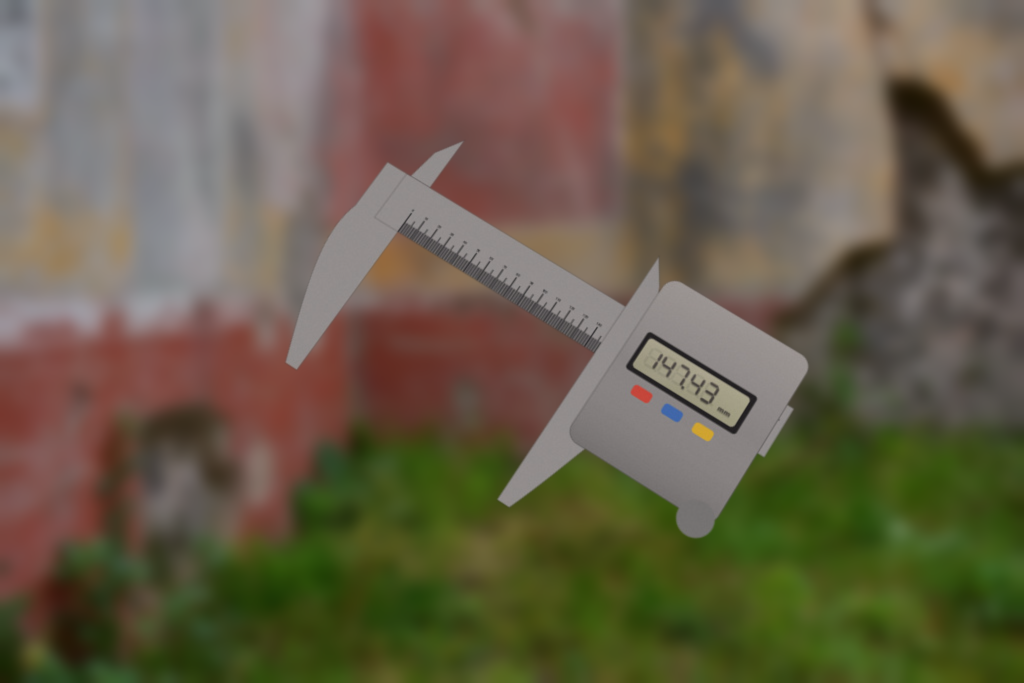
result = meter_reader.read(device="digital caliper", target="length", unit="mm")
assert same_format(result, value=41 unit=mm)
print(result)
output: value=147.43 unit=mm
